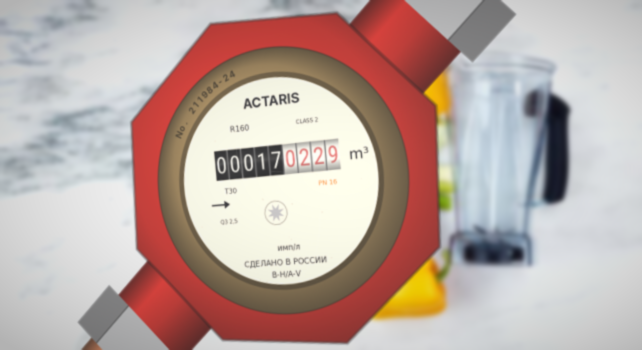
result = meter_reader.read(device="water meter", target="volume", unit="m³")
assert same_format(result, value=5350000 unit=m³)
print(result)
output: value=17.0229 unit=m³
